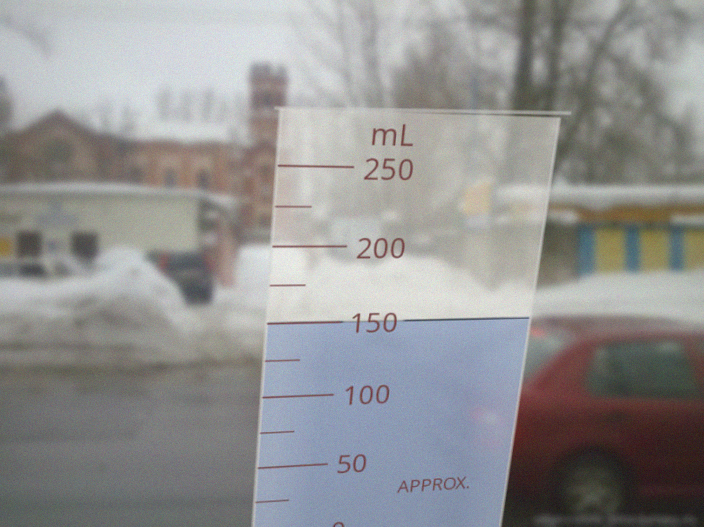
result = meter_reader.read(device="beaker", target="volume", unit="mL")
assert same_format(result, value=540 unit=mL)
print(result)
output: value=150 unit=mL
